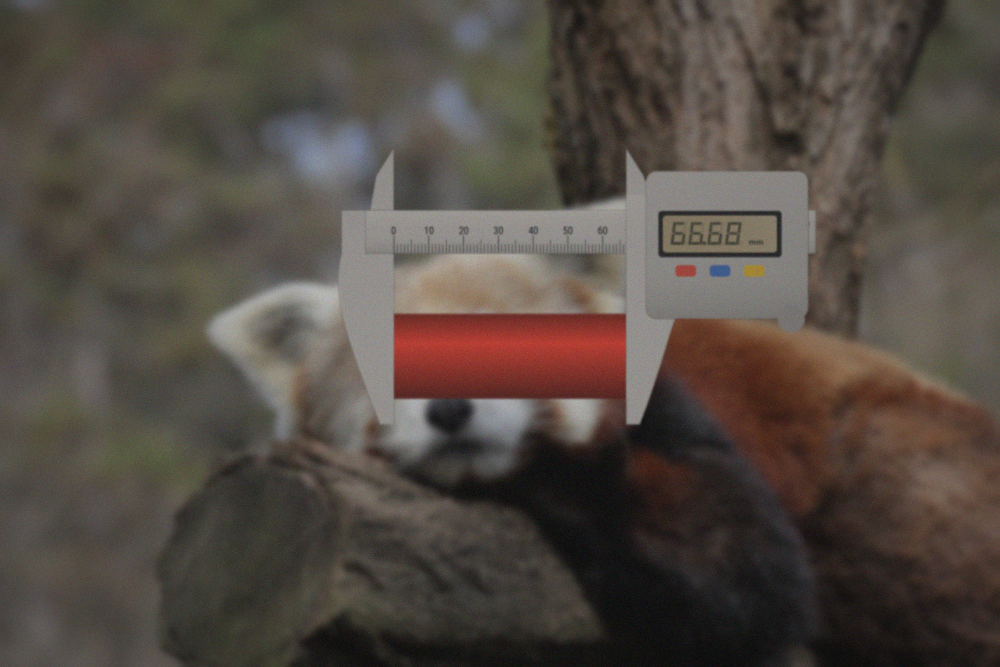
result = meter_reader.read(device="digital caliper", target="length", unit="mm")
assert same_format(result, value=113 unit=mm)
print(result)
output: value=66.68 unit=mm
